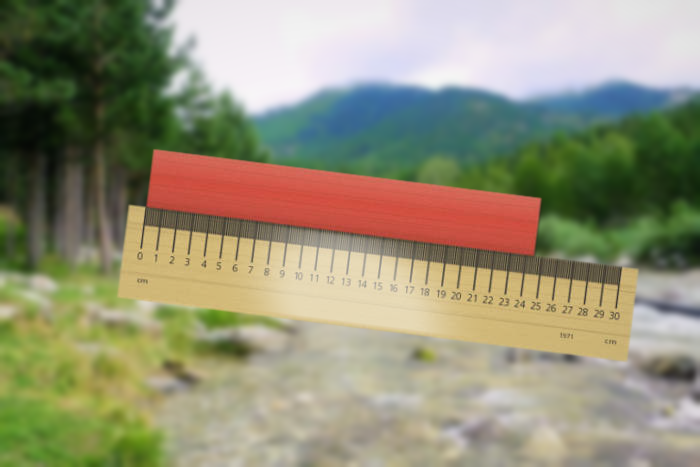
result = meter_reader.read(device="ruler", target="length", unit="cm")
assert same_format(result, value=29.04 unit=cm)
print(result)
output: value=24.5 unit=cm
